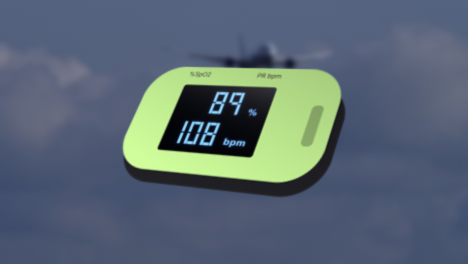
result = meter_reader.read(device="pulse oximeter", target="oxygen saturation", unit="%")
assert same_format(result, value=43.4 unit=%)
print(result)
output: value=89 unit=%
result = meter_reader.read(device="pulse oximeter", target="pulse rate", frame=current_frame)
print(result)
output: value=108 unit=bpm
